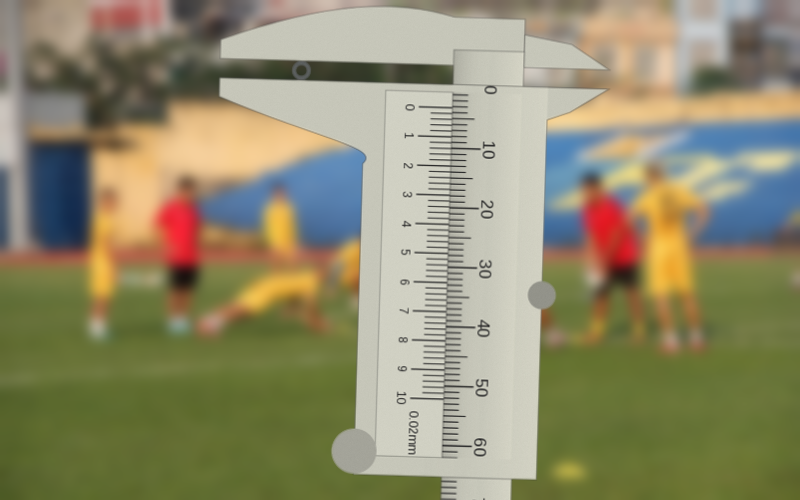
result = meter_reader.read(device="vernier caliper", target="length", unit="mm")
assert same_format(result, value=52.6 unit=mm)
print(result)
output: value=3.2 unit=mm
